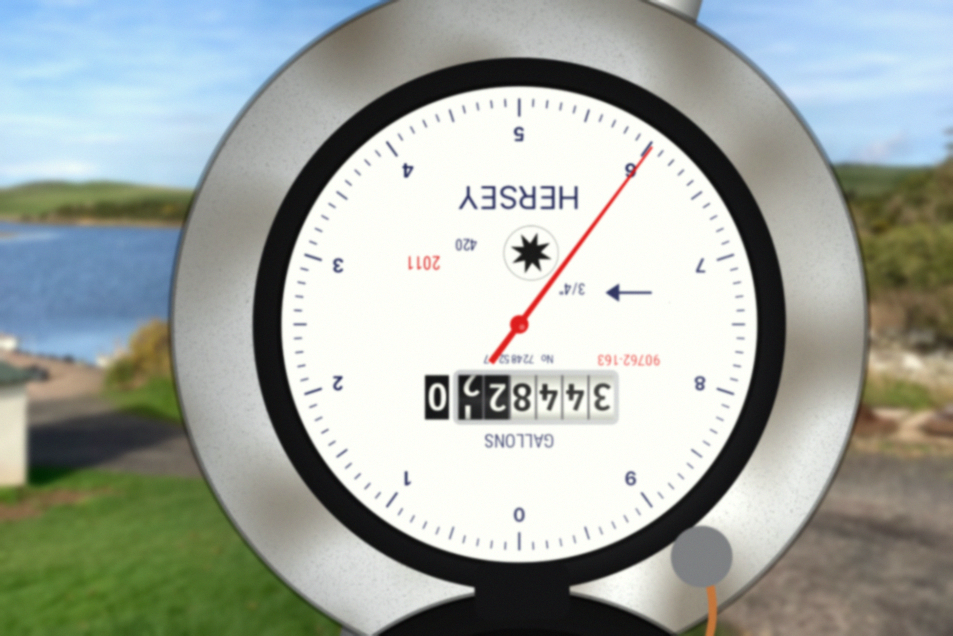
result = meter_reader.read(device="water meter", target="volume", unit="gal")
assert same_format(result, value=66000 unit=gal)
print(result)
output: value=3448216.0 unit=gal
